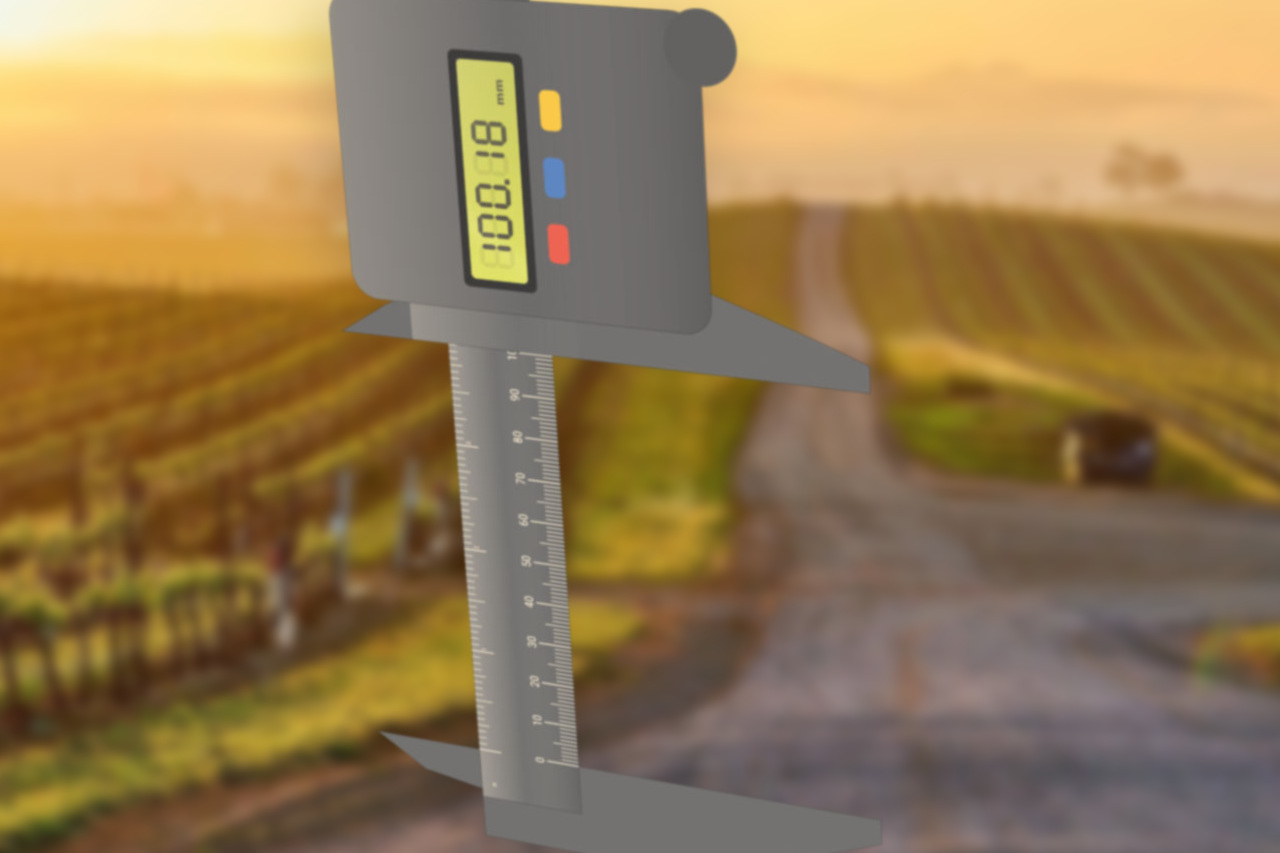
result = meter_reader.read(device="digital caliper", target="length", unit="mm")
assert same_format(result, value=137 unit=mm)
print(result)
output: value=100.18 unit=mm
